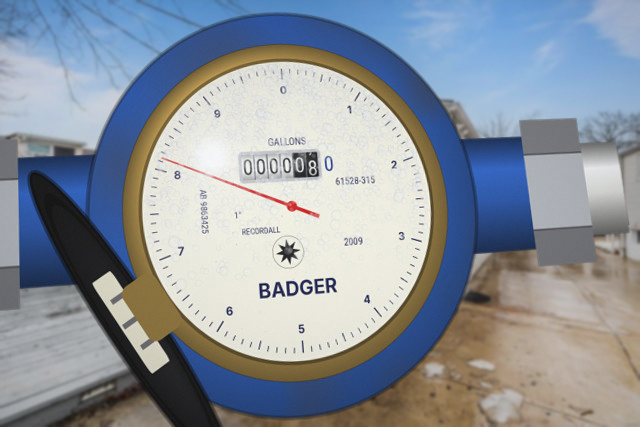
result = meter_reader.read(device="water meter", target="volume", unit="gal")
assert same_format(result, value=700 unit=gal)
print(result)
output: value=78.1 unit=gal
